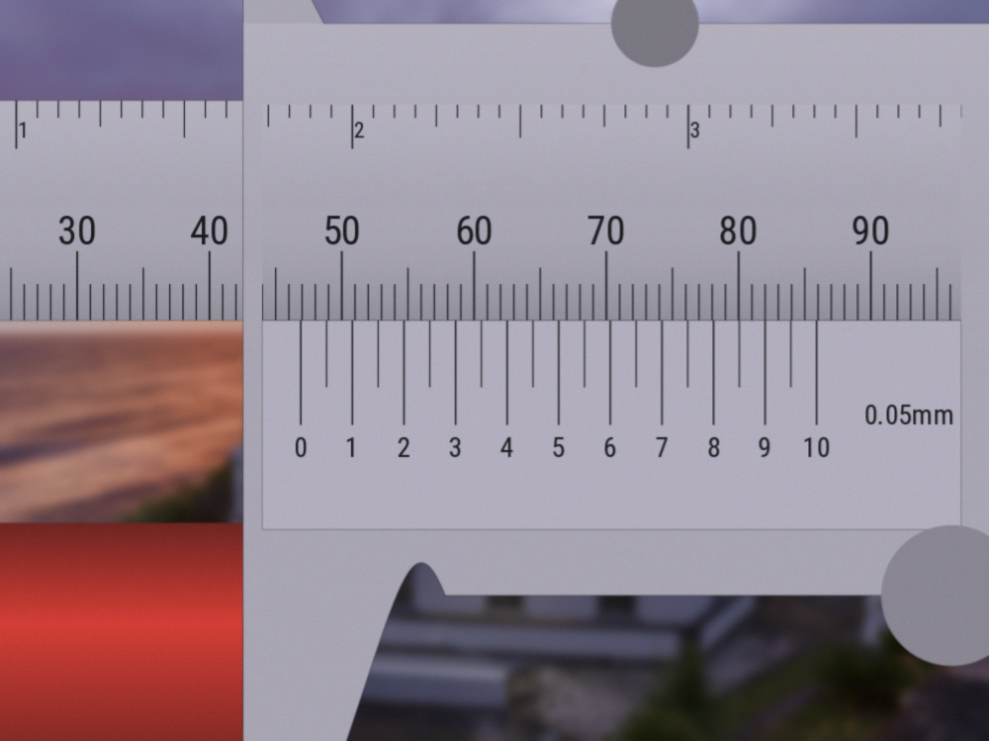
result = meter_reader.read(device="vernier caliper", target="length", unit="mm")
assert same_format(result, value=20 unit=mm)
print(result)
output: value=46.9 unit=mm
